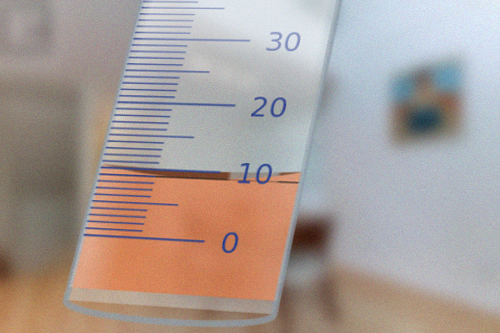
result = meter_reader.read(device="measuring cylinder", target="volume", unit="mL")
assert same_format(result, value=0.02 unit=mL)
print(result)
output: value=9 unit=mL
